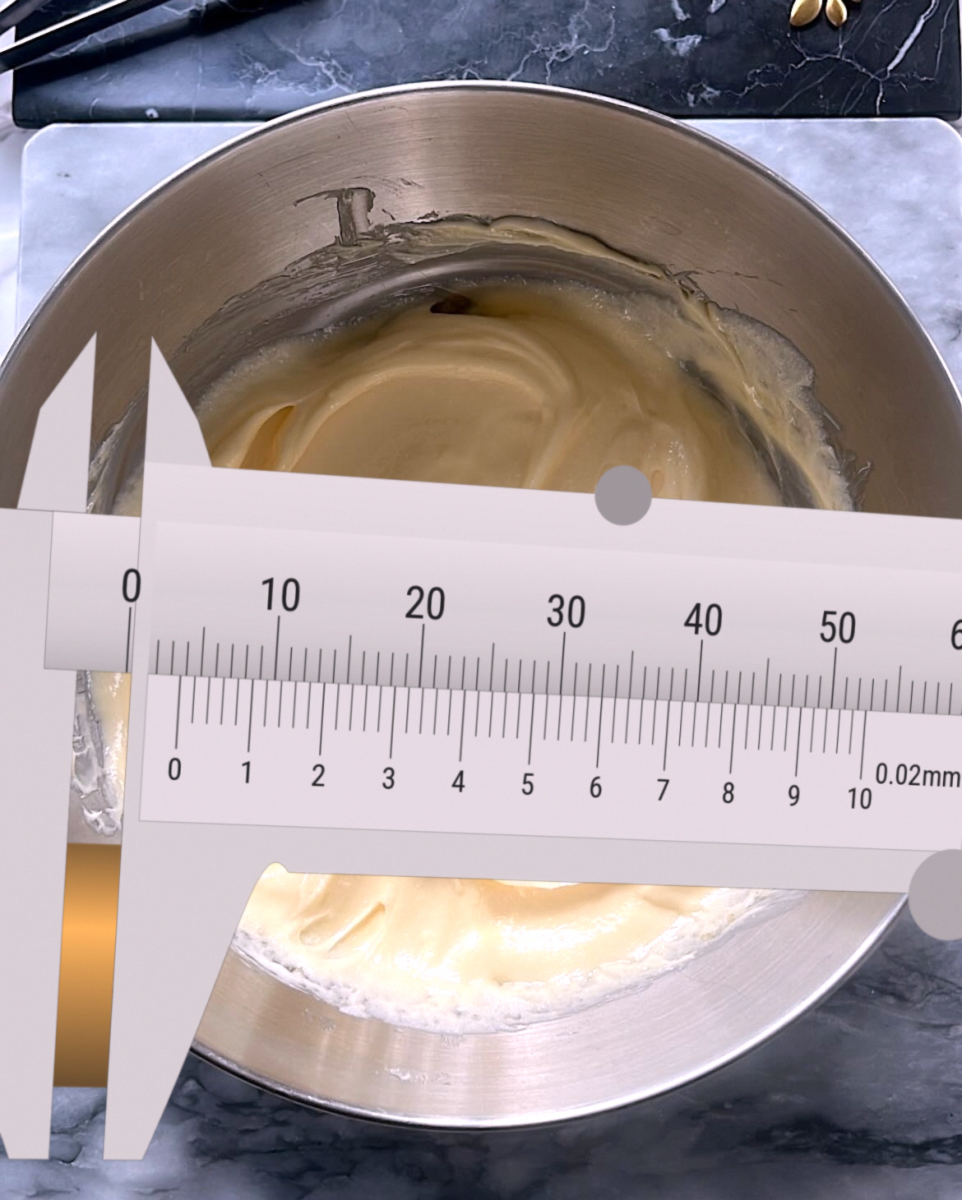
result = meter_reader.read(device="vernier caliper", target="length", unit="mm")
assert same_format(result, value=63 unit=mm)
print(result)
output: value=3.6 unit=mm
